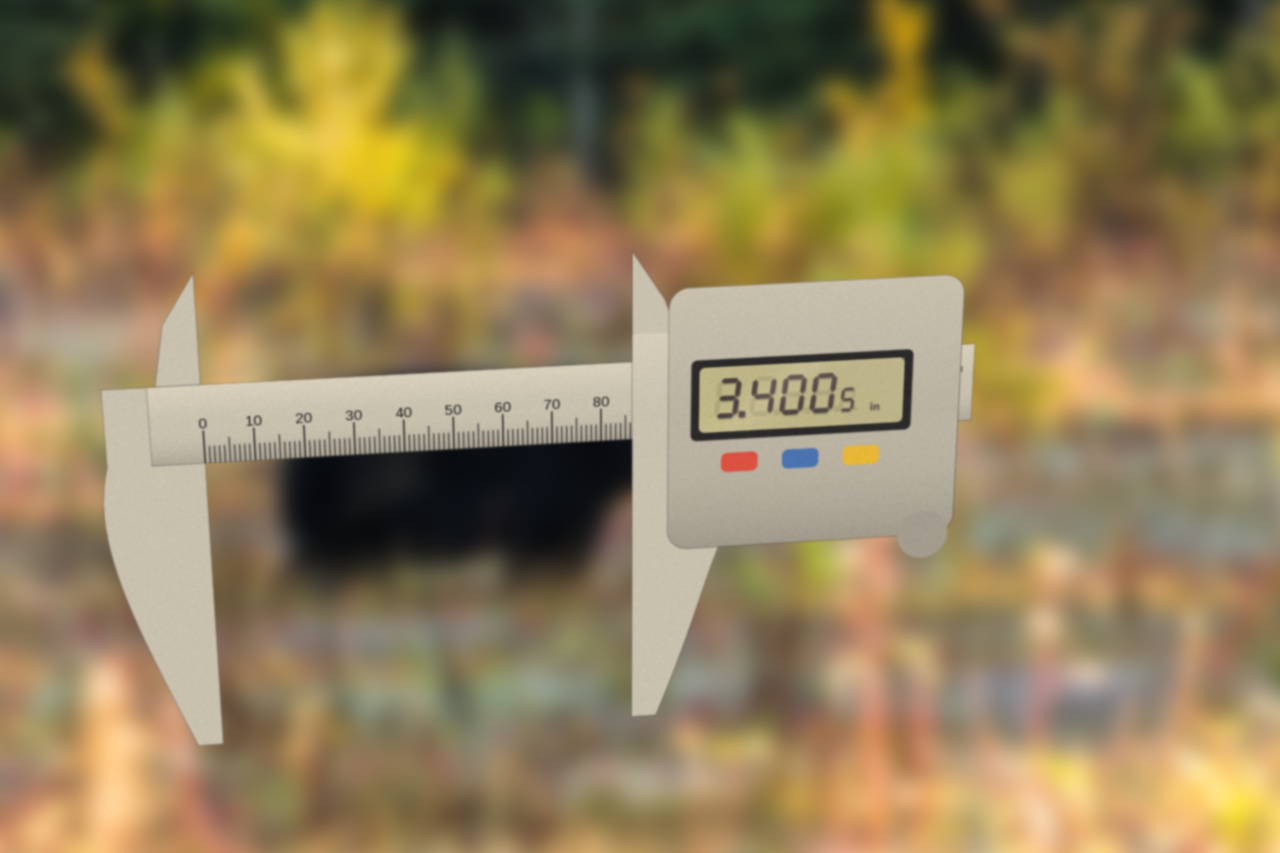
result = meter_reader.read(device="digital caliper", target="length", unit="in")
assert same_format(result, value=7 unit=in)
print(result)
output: value=3.4005 unit=in
